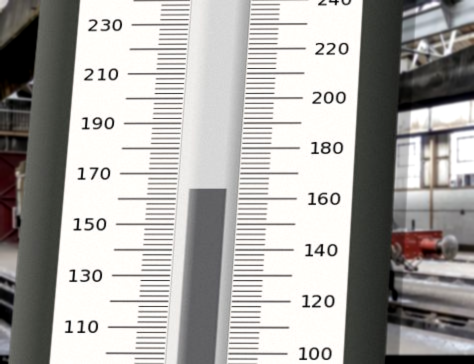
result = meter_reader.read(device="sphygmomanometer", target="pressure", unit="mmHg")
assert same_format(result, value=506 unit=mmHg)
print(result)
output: value=164 unit=mmHg
